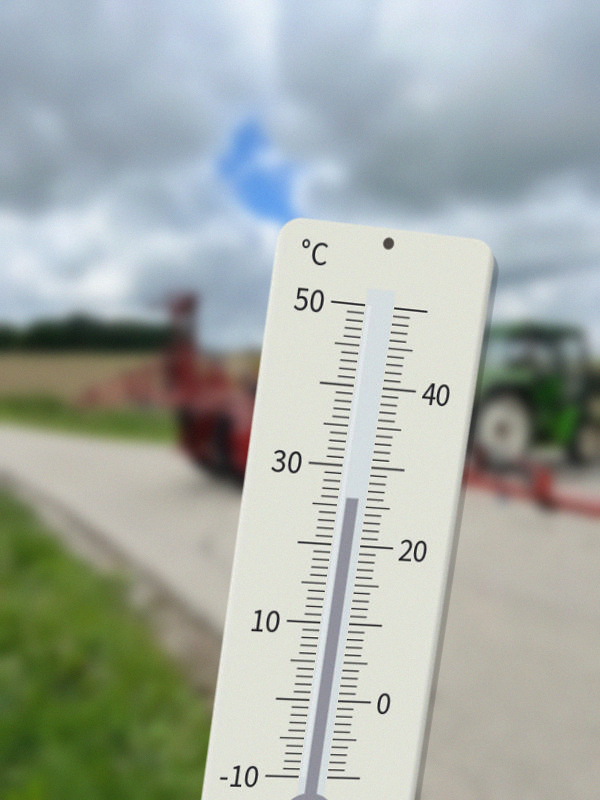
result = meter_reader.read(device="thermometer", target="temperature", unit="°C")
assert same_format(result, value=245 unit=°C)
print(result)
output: value=26 unit=°C
